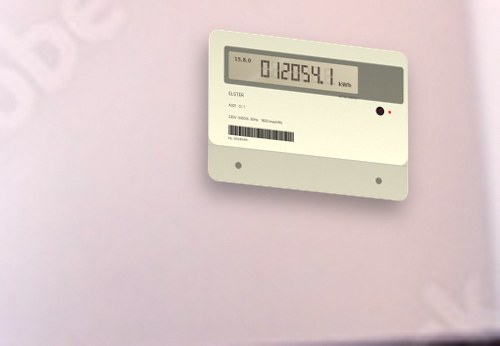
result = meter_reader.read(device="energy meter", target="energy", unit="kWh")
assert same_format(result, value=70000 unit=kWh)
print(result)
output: value=12054.1 unit=kWh
